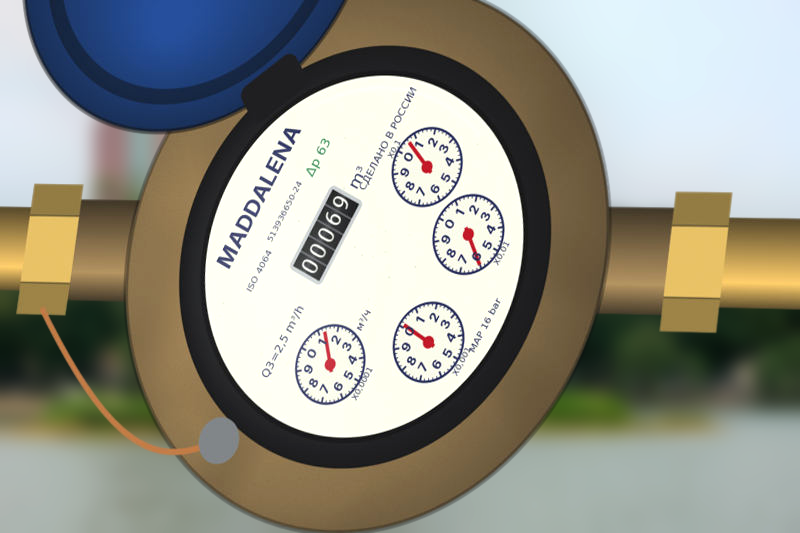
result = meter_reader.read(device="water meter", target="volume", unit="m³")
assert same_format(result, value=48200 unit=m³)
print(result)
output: value=69.0601 unit=m³
